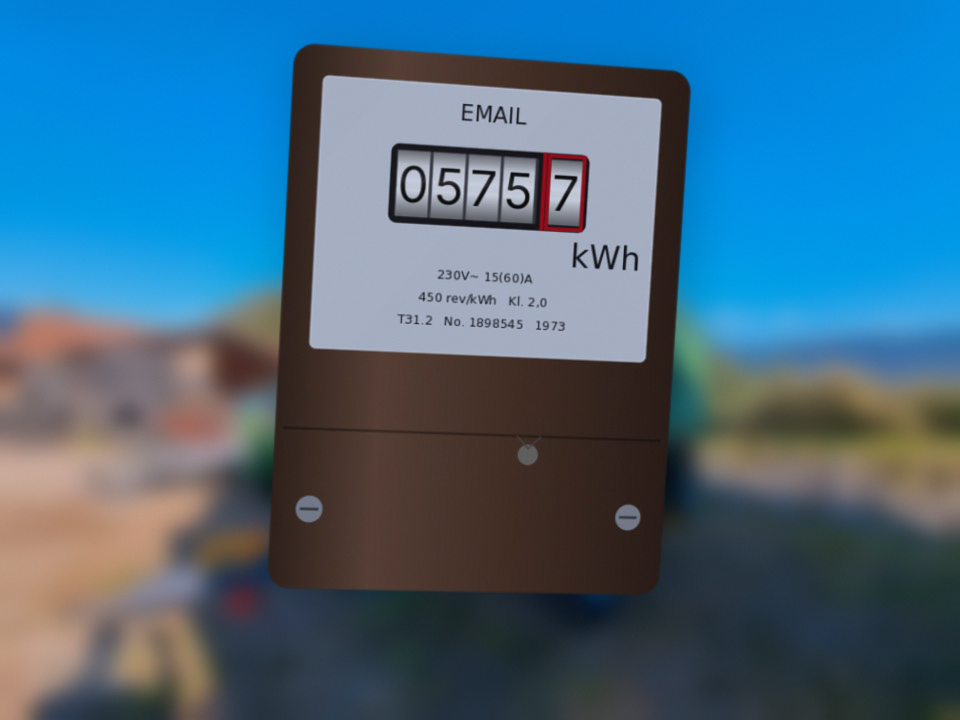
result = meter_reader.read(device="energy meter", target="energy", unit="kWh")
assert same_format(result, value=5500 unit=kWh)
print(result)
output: value=575.7 unit=kWh
